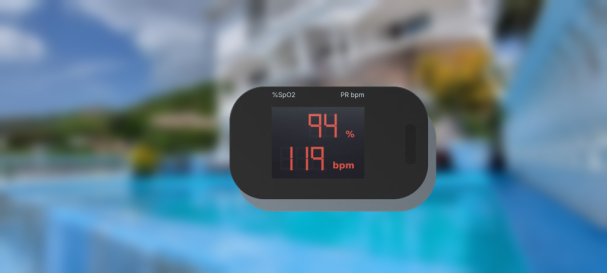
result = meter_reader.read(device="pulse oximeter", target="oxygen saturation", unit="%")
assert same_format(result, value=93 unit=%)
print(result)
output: value=94 unit=%
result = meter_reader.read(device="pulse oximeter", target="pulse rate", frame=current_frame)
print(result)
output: value=119 unit=bpm
